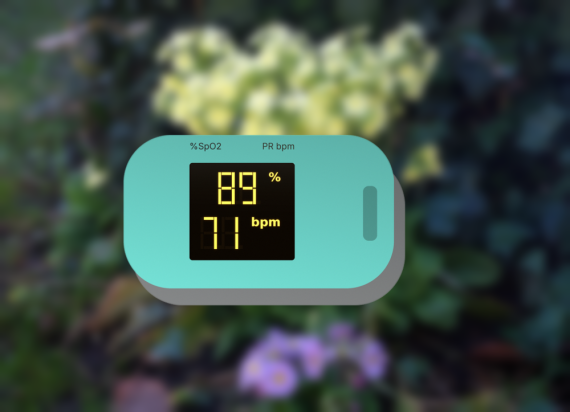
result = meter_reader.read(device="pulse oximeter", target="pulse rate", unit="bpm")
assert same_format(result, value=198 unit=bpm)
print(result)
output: value=71 unit=bpm
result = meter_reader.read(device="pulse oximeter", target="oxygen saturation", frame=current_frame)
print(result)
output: value=89 unit=%
